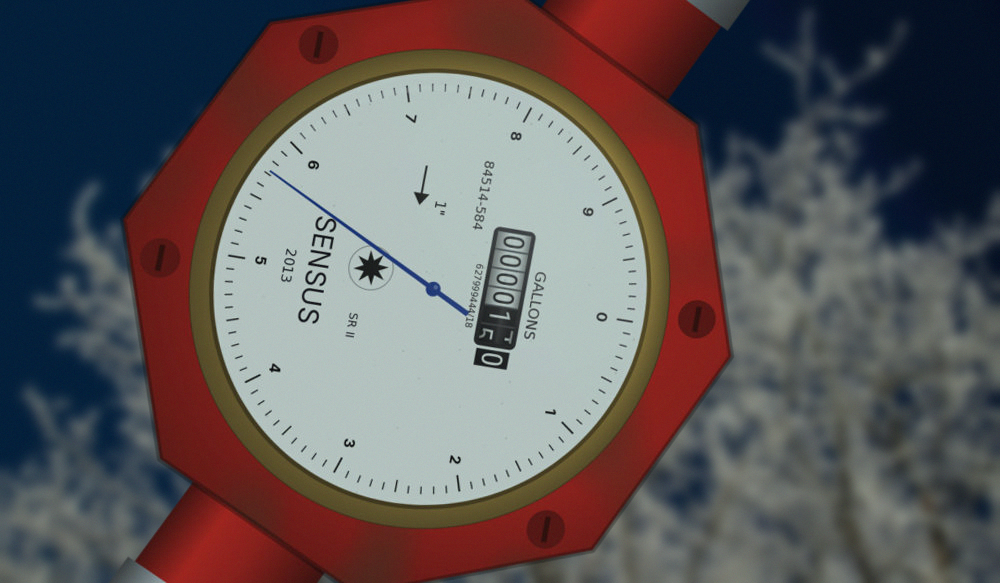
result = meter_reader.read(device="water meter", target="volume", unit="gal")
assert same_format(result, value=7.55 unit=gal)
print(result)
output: value=145.7 unit=gal
